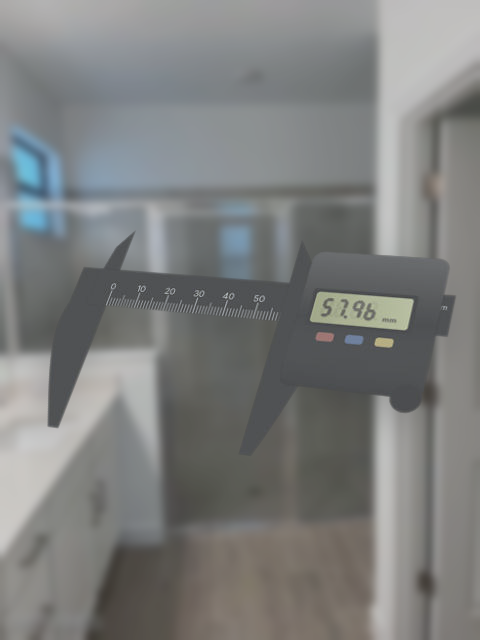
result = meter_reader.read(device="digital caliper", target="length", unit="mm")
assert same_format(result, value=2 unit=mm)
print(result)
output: value=57.96 unit=mm
